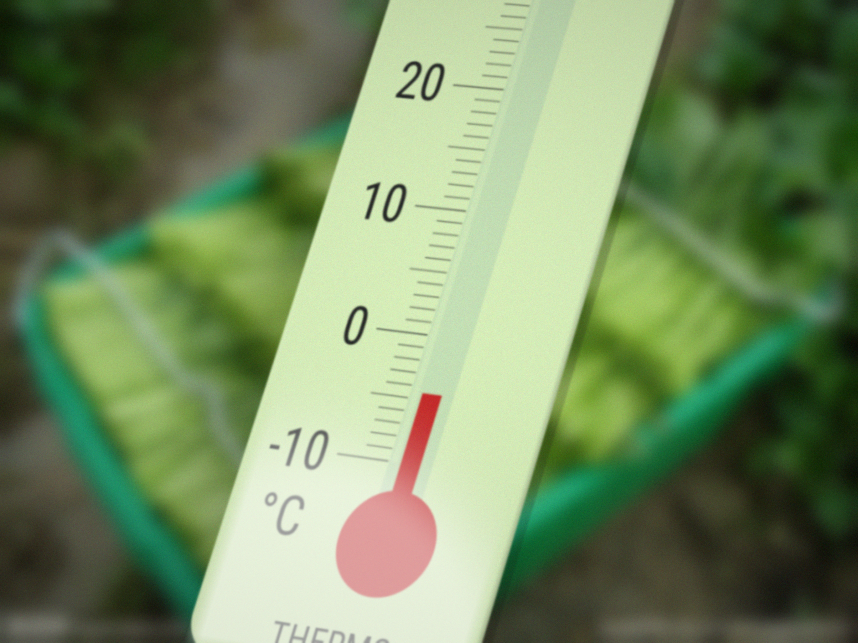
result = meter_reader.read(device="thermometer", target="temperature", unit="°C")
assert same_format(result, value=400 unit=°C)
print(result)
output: value=-4.5 unit=°C
